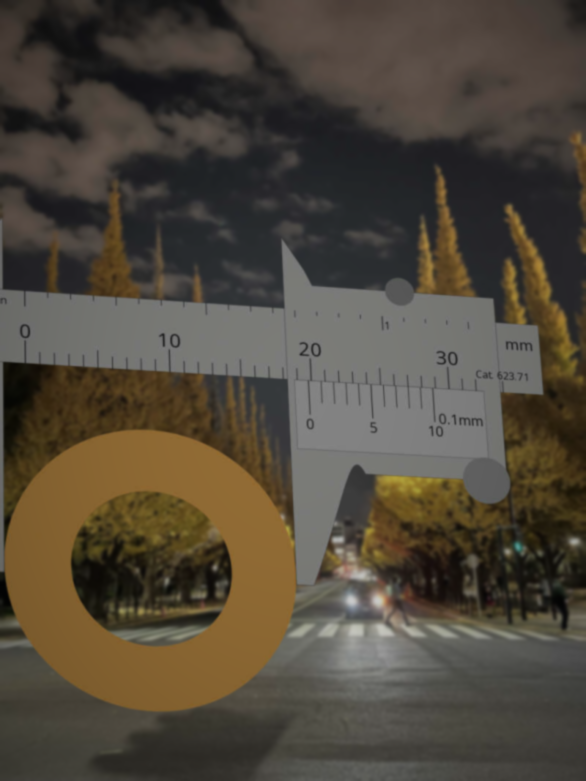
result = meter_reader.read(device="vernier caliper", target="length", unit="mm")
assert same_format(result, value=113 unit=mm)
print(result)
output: value=19.8 unit=mm
